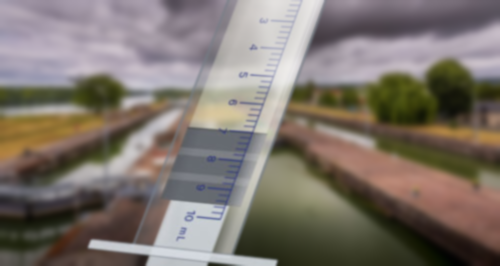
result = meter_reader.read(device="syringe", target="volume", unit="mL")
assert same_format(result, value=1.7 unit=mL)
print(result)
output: value=7 unit=mL
